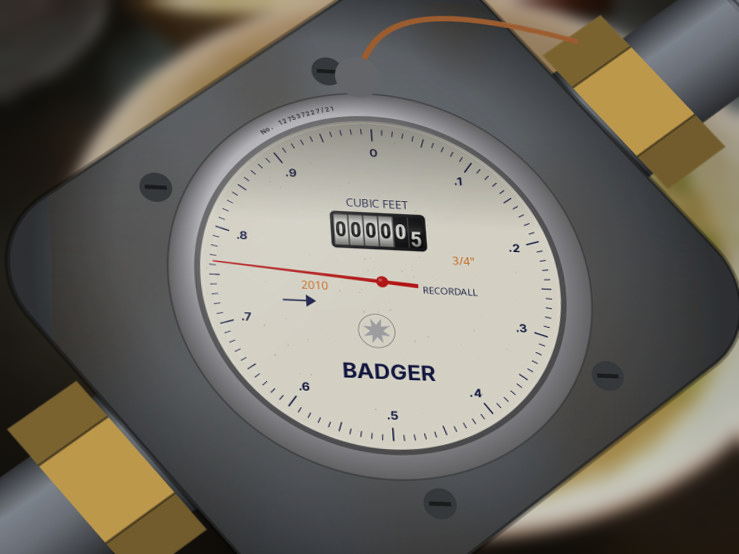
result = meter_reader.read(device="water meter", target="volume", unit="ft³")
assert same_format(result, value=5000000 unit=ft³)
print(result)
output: value=4.76 unit=ft³
